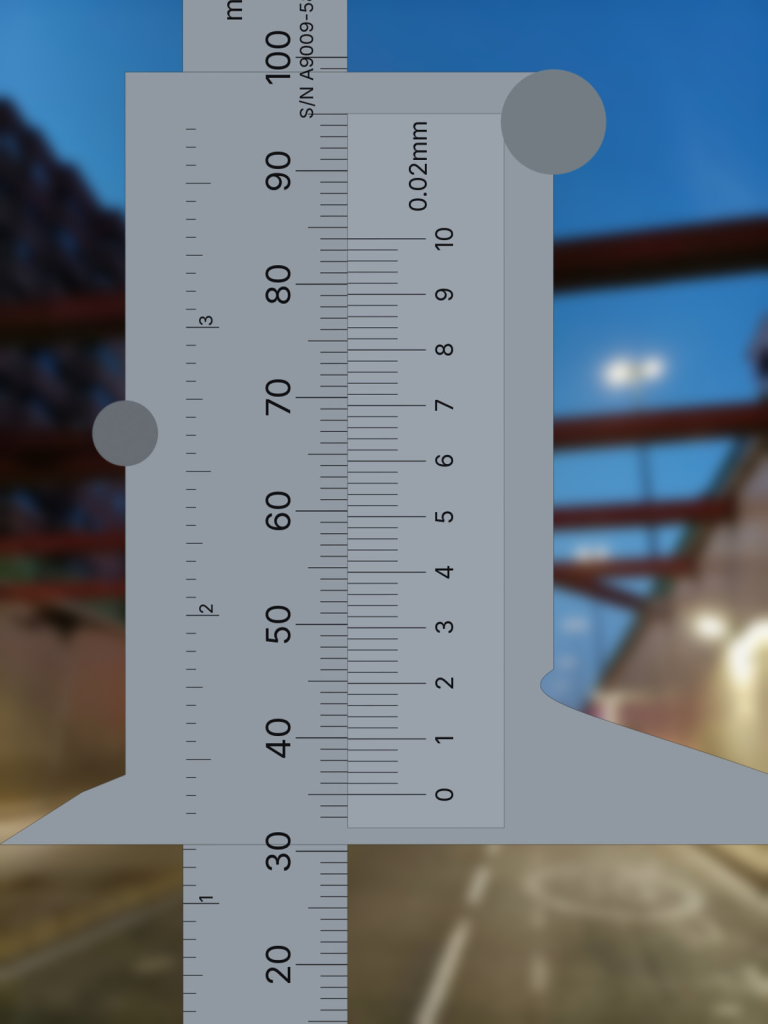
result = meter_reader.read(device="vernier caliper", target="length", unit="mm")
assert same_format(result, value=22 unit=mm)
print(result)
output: value=35.0 unit=mm
